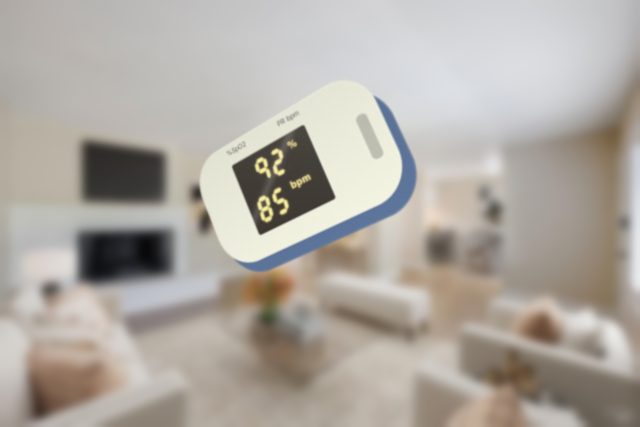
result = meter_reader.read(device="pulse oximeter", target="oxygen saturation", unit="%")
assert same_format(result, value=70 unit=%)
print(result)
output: value=92 unit=%
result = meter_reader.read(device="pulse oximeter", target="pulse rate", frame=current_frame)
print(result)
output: value=85 unit=bpm
